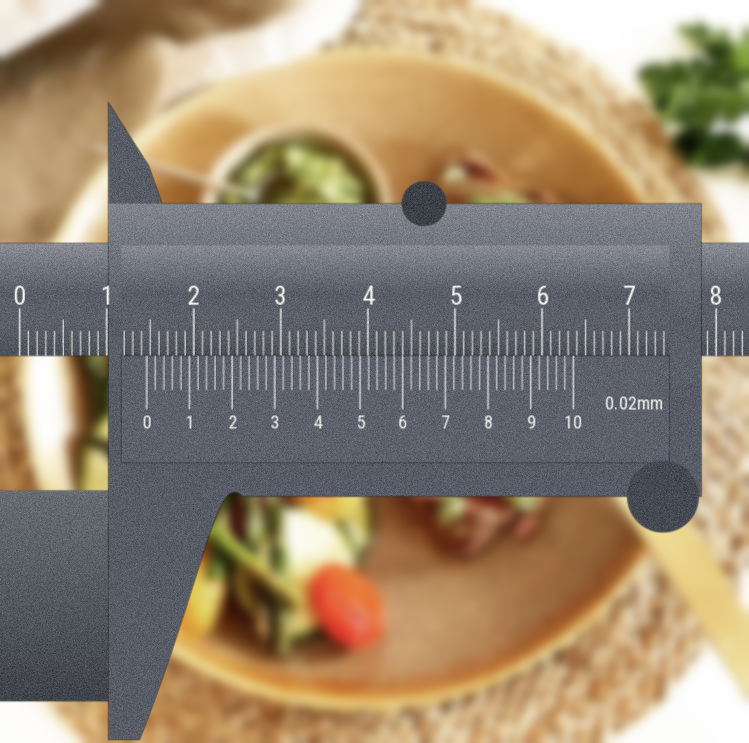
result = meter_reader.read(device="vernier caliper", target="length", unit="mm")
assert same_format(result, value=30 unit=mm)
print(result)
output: value=14.6 unit=mm
